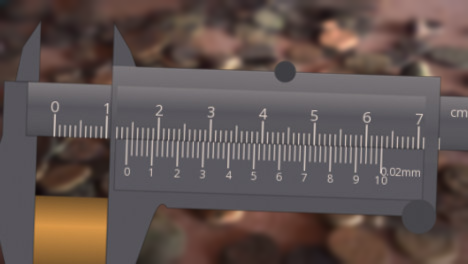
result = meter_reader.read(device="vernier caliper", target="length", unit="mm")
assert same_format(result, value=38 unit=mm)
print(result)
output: value=14.0 unit=mm
